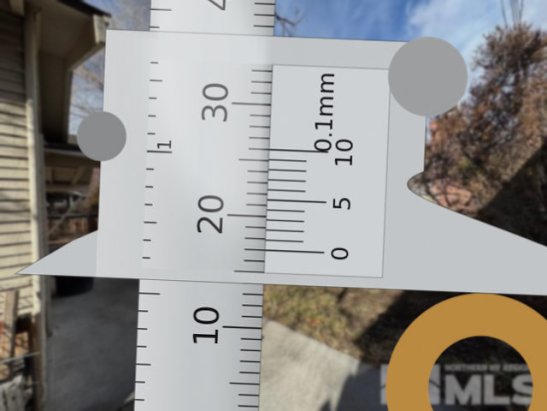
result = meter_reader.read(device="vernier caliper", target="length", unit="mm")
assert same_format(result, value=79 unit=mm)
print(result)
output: value=17.0 unit=mm
